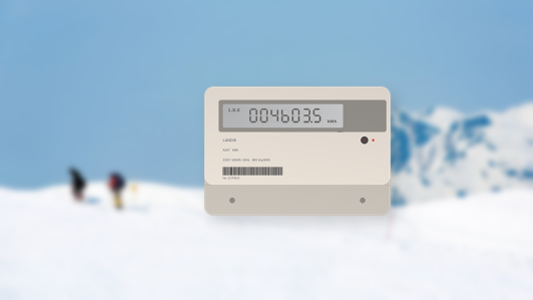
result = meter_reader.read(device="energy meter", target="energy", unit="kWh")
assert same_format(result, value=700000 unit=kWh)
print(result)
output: value=4603.5 unit=kWh
